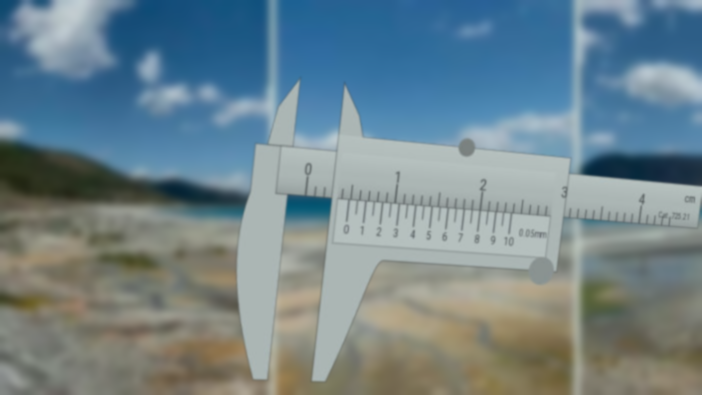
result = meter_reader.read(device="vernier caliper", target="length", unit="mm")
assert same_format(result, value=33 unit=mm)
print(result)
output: value=4.8 unit=mm
